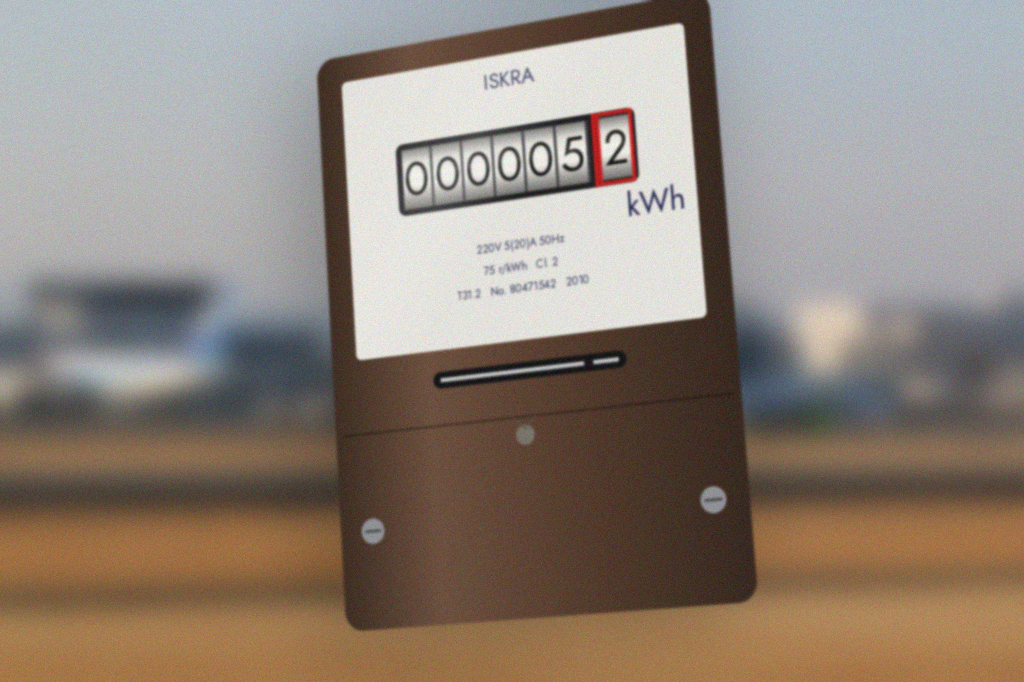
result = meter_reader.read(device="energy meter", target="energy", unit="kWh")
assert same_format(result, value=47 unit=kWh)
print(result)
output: value=5.2 unit=kWh
